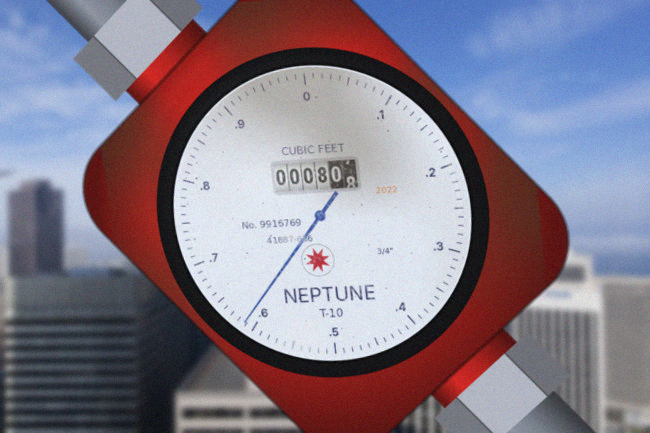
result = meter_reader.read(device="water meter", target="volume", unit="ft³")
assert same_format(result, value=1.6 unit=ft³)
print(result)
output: value=807.61 unit=ft³
